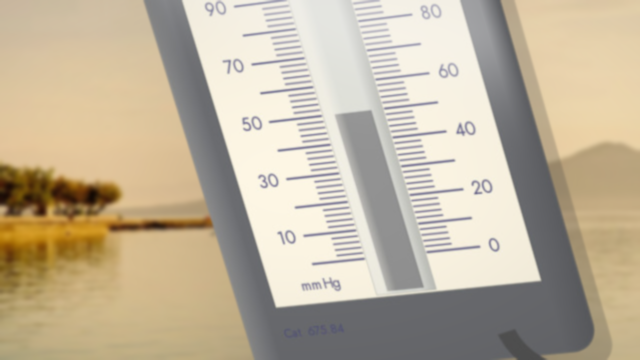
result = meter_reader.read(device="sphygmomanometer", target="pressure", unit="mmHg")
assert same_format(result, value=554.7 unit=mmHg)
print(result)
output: value=50 unit=mmHg
